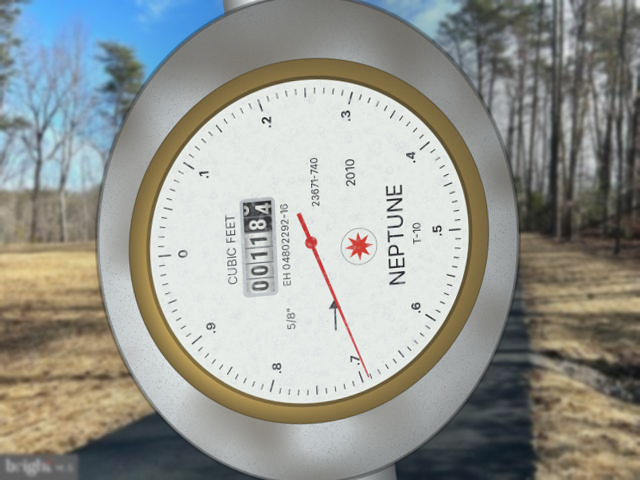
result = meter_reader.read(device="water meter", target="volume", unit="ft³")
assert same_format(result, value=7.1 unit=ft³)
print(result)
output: value=1183.69 unit=ft³
